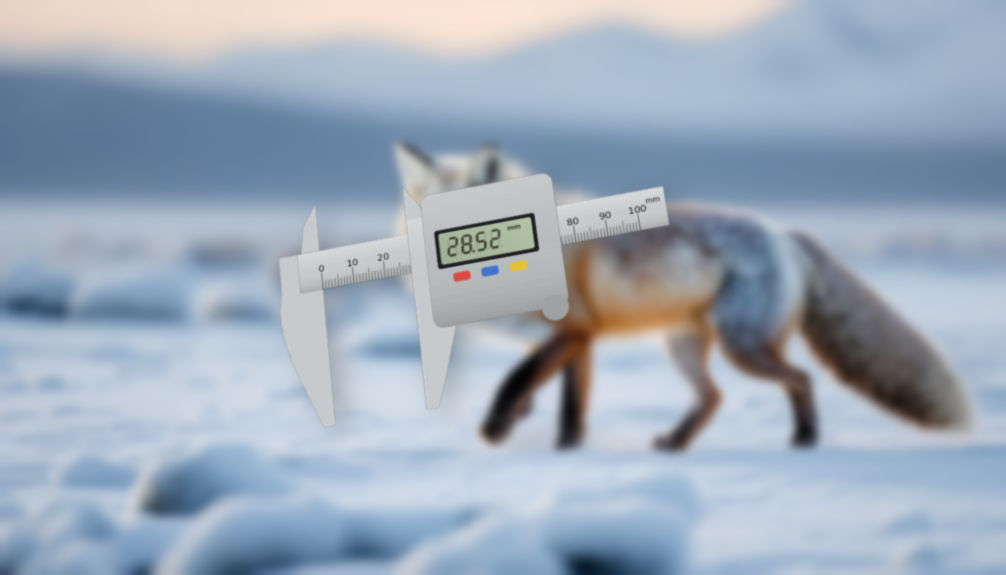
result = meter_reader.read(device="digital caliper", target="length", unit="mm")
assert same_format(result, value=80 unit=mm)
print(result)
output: value=28.52 unit=mm
